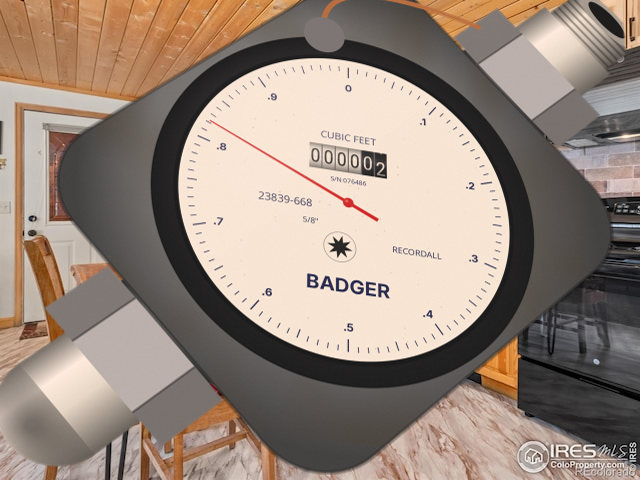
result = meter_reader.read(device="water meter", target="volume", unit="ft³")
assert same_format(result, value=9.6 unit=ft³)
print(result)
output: value=1.82 unit=ft³
